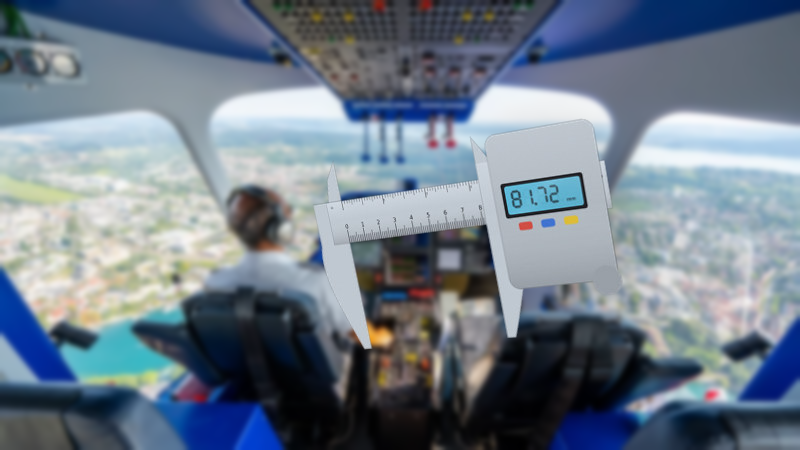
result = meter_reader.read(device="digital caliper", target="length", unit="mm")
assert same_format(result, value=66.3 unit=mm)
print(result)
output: value=81.72 unit=mm
